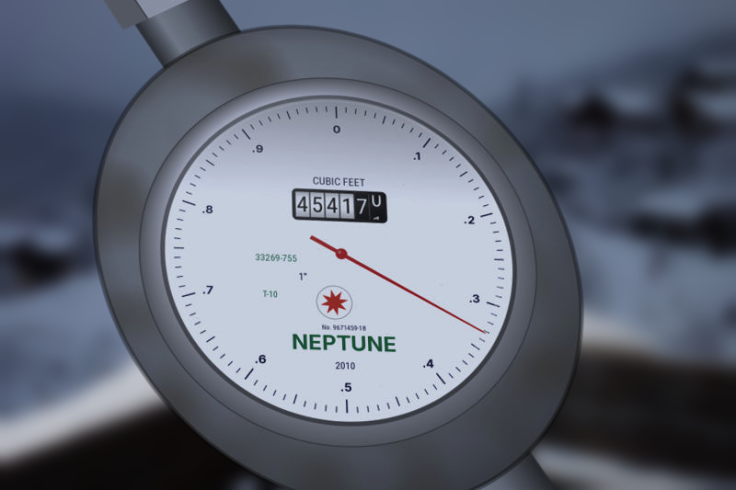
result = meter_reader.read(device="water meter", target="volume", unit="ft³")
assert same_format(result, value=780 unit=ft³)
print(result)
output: value=454170.33 unit=ft³
